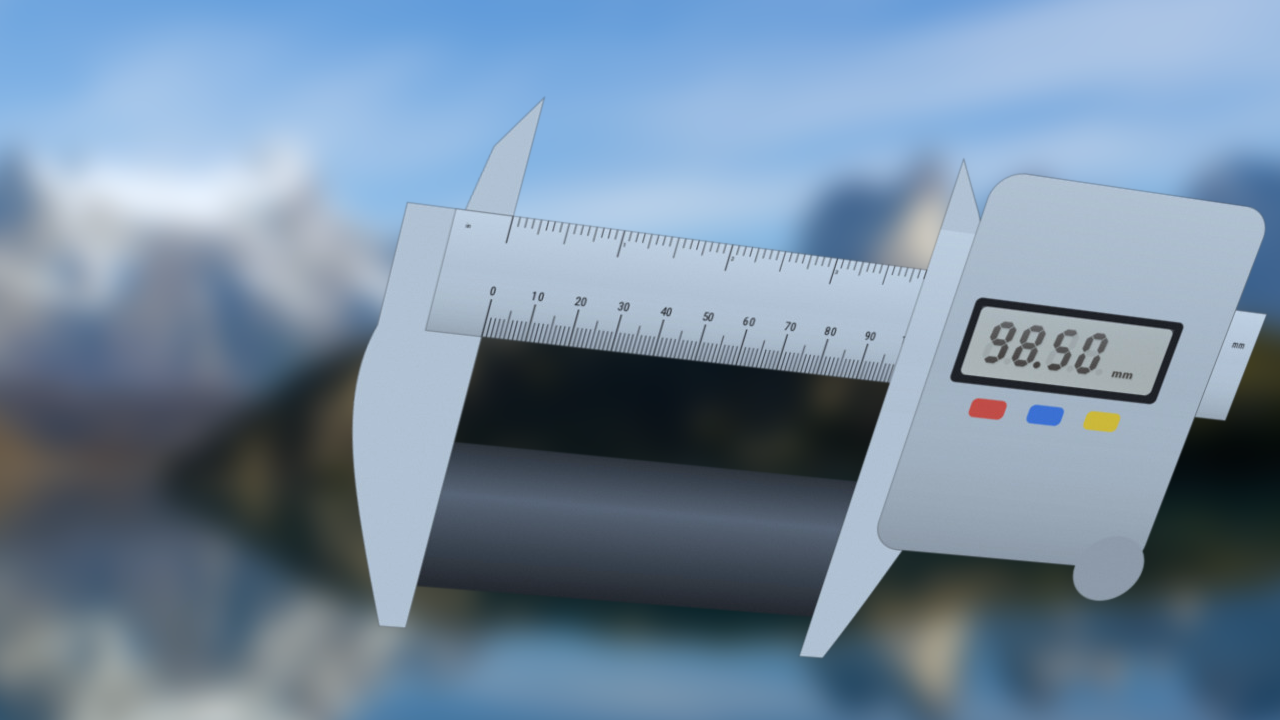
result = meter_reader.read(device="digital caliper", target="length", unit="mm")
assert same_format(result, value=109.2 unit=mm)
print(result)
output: value=98.50 unit=mm
